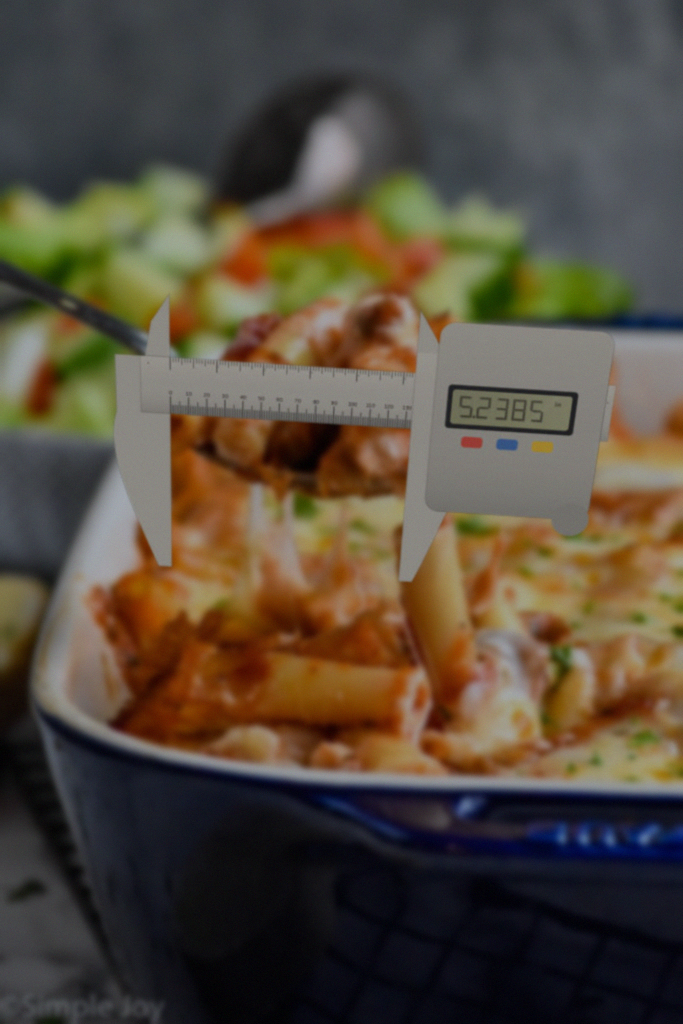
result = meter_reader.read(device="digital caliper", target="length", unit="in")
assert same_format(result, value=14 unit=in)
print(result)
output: value=5.2385 unit=in
